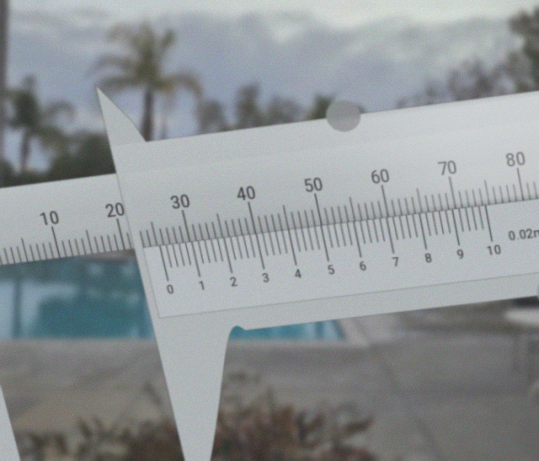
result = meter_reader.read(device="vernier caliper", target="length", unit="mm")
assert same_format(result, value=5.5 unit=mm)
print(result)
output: value=25.4 unit=mm
